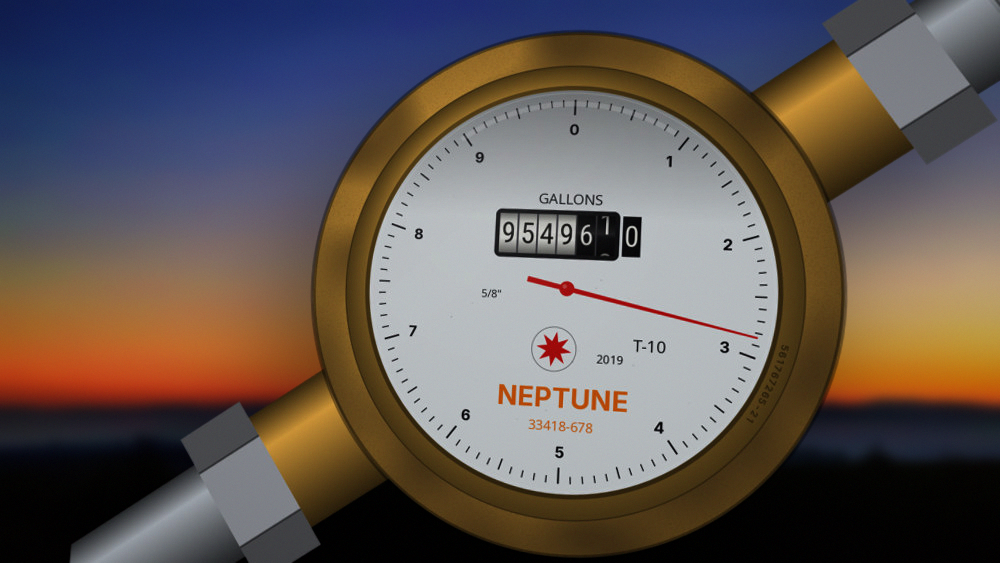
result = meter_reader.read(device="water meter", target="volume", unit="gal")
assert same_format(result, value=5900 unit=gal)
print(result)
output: value=9549612.8 unit=gal
